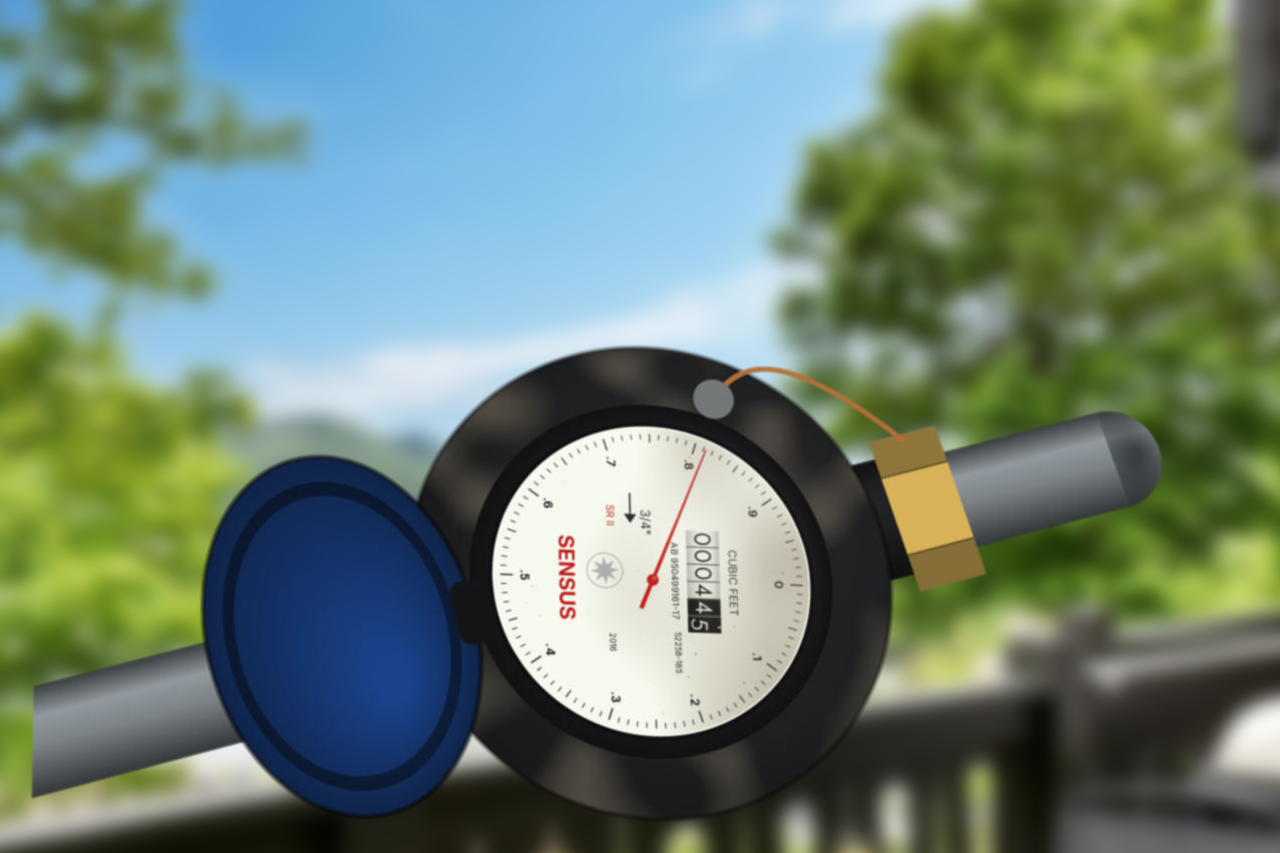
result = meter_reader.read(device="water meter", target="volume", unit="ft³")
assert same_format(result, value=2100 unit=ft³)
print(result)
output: value=444.81 unit=ft³
